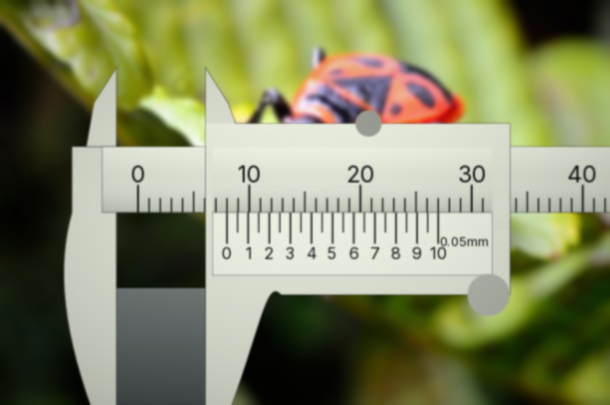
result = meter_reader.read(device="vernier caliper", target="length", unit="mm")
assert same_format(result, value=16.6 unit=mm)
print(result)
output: value=8.0 unit=mm
